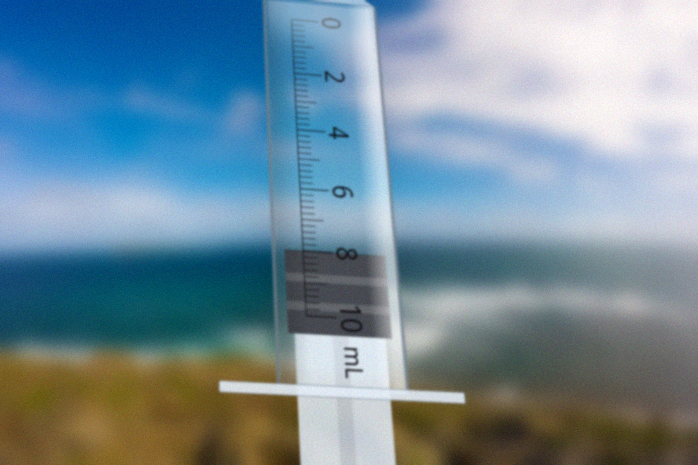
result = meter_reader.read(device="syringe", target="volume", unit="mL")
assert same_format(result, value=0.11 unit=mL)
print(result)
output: value=8 unit=mL
